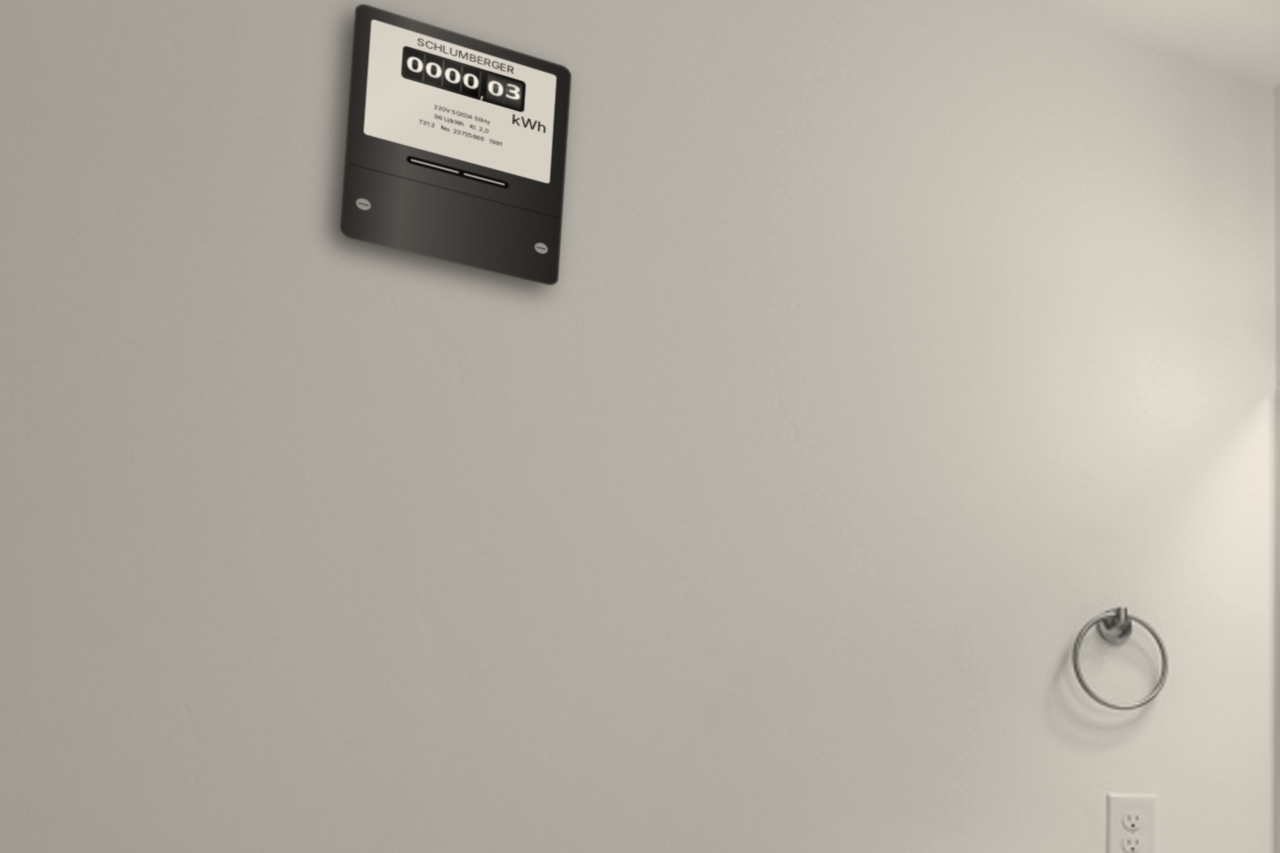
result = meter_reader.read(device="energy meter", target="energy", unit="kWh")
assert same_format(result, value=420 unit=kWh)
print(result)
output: value=0.03 unit=kWh
